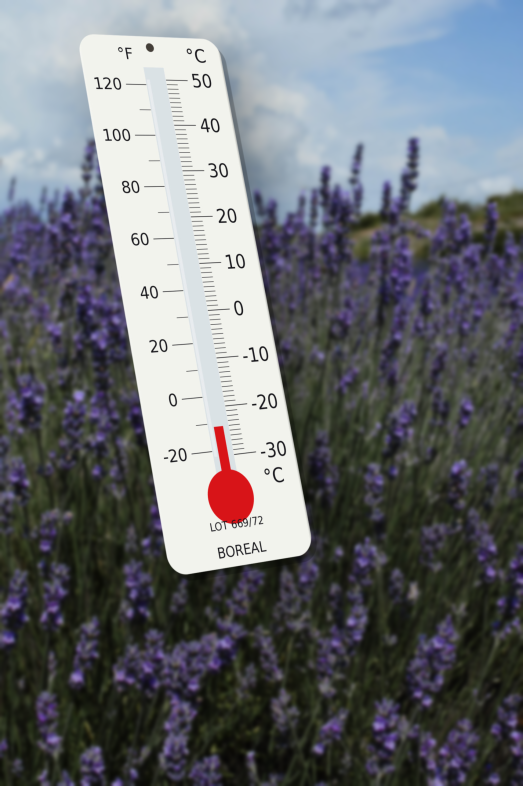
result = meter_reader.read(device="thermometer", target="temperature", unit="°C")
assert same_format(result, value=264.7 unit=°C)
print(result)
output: value=-24 unit=°C
